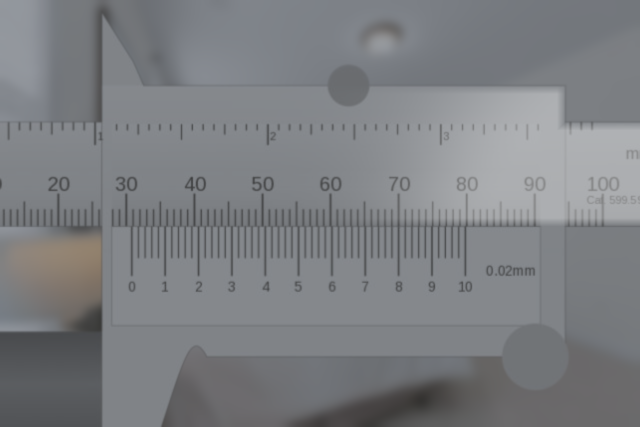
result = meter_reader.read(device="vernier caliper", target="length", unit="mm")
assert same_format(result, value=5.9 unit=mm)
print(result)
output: value=30.8 unit=mm
